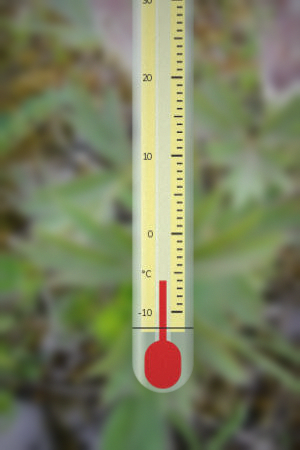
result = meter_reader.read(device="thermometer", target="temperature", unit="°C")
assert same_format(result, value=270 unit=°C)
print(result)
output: value=-6 unit=°C
